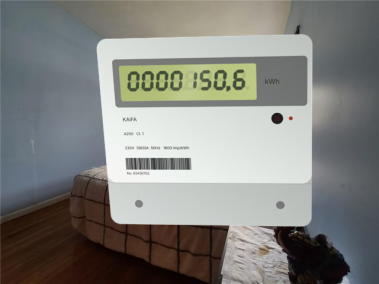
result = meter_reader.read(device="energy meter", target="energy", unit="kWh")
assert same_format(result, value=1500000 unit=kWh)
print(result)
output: value=150.6 unit=kWh
